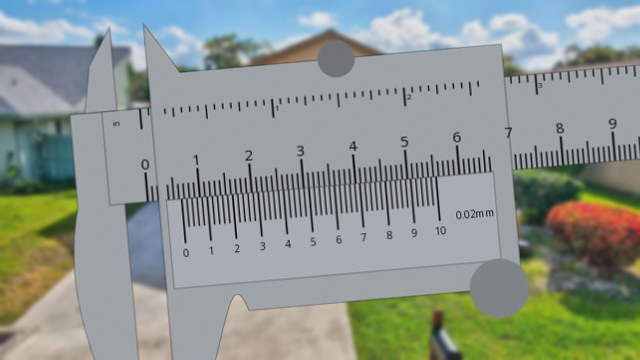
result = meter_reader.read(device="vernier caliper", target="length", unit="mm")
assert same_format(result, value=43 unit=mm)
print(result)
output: value=6.5 unit=mm
